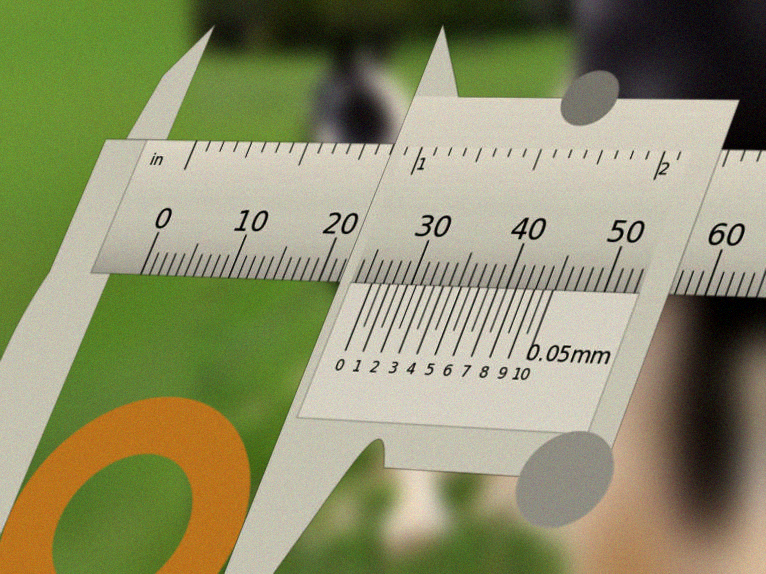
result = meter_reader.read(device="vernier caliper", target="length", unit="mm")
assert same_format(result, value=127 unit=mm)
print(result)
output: value=25.8 unit=mm
